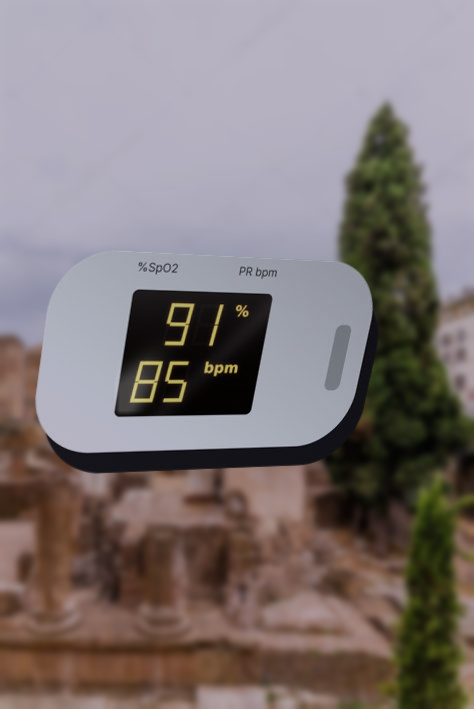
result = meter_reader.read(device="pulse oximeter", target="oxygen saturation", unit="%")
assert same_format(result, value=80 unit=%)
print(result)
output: value=91 unit=%
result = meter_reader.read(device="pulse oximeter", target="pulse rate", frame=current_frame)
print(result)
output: value=85 unit=bpm
